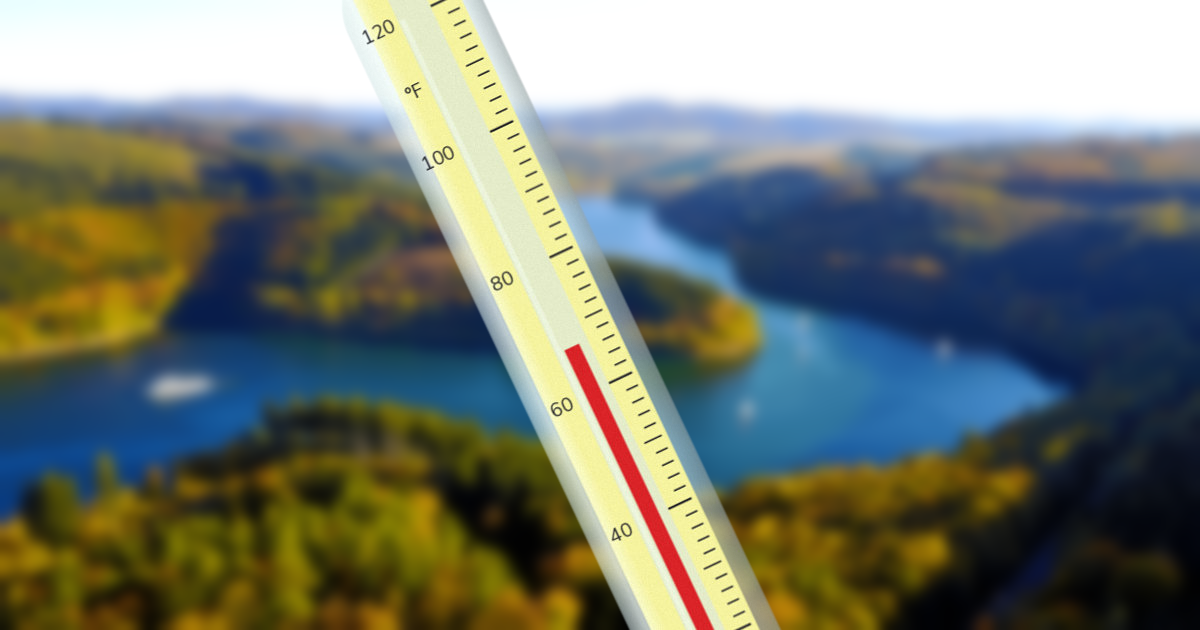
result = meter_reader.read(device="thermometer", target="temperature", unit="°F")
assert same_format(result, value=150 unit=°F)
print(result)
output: value=67 unit=°F
